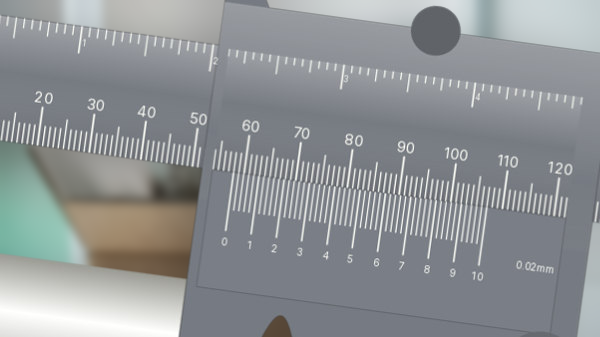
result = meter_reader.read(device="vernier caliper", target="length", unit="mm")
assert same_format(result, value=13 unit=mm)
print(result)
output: value=58.0 unit=mm
